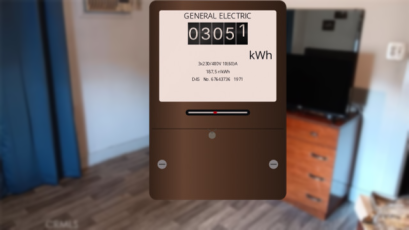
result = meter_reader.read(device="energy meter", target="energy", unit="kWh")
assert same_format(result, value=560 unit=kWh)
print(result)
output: value=3051 unit=kWh
